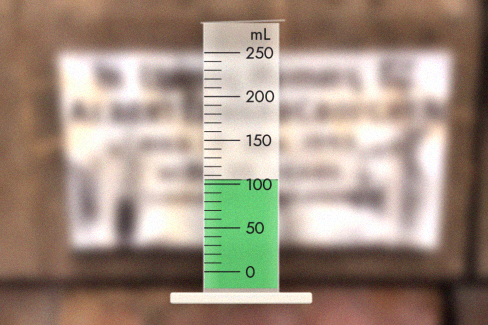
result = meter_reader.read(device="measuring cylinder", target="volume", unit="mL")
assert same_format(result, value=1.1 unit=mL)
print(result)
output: value=105 unit=mL
